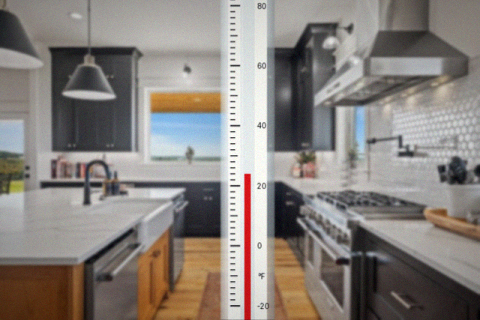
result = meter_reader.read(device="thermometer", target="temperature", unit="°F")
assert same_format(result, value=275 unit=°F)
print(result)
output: value=24 unit=°F
